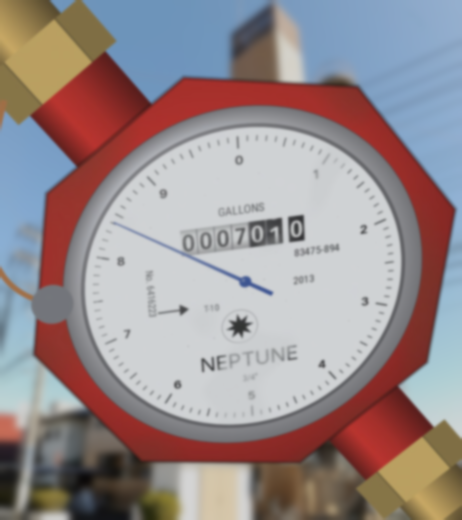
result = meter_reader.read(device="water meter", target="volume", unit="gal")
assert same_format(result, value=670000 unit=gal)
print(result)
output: value=7008.4 unit=gal
